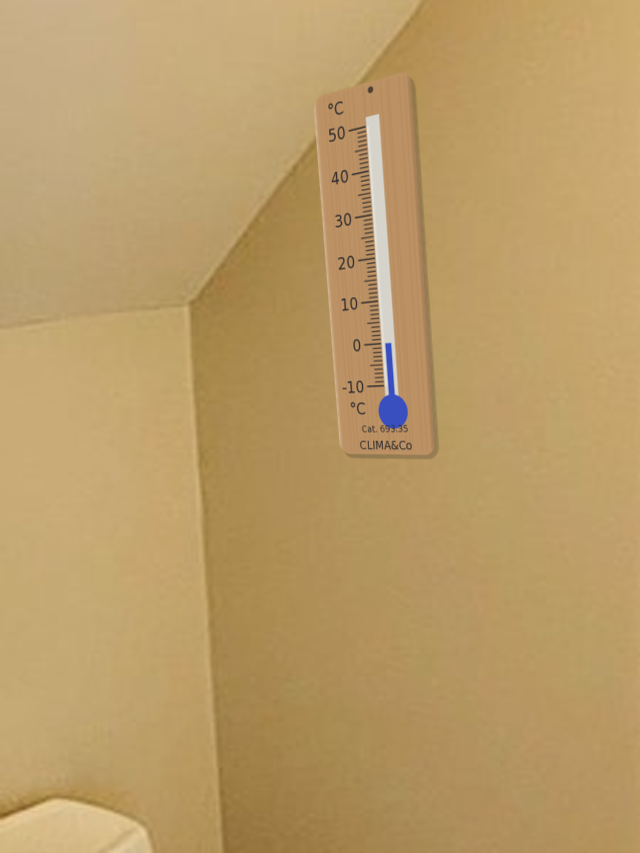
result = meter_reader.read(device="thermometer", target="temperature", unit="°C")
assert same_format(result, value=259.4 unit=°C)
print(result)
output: value=0 unit=°C
